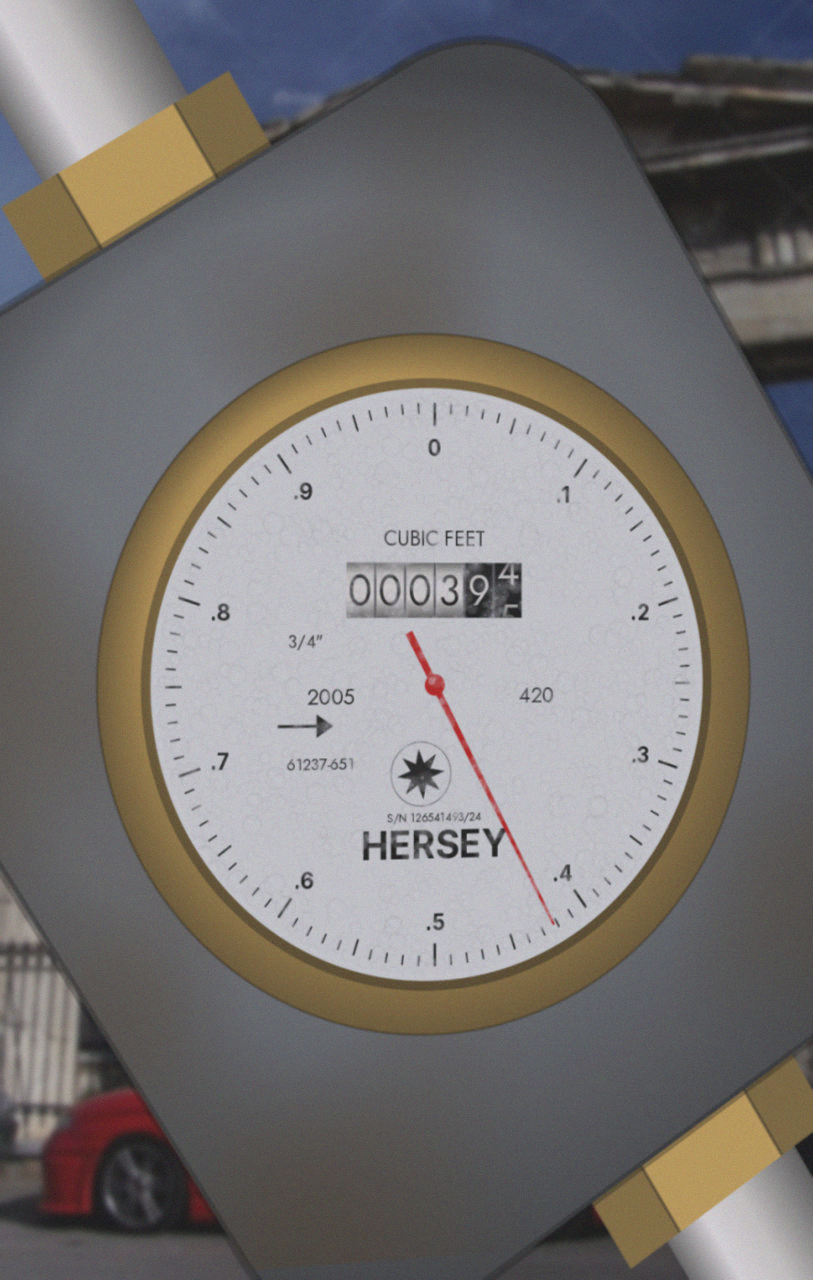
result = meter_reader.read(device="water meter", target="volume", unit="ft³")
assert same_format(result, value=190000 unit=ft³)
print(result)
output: value=394.42 unit=ft³
